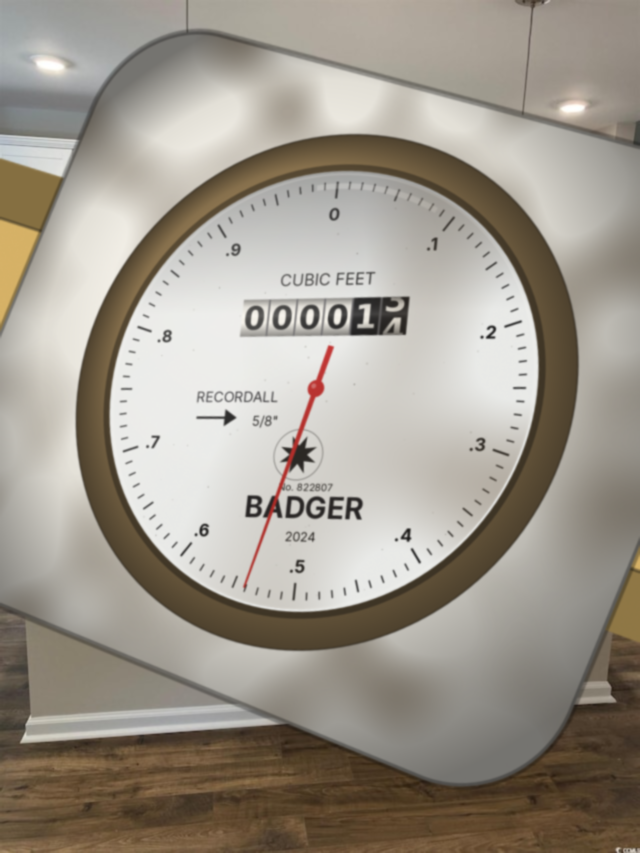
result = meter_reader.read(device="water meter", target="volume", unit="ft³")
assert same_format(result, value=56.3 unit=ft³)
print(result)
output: value=13.54 unit=ft³
